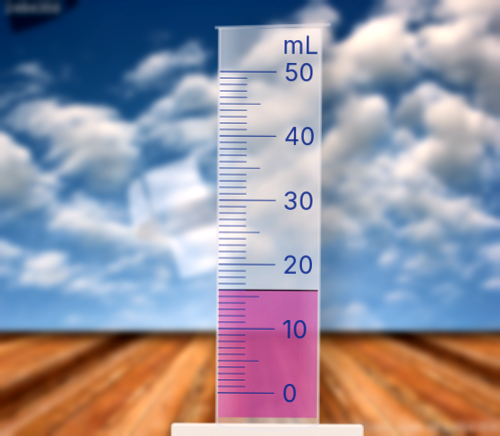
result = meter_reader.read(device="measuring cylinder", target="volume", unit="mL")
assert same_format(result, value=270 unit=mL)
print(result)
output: value=16 unit=mL
